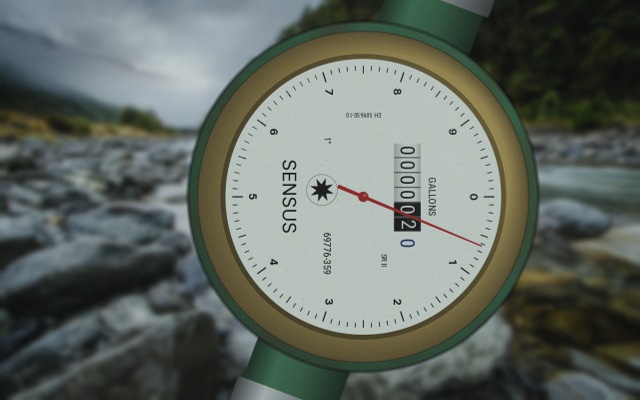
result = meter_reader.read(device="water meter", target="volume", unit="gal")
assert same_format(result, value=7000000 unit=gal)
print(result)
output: value=20.6 unit=gal
